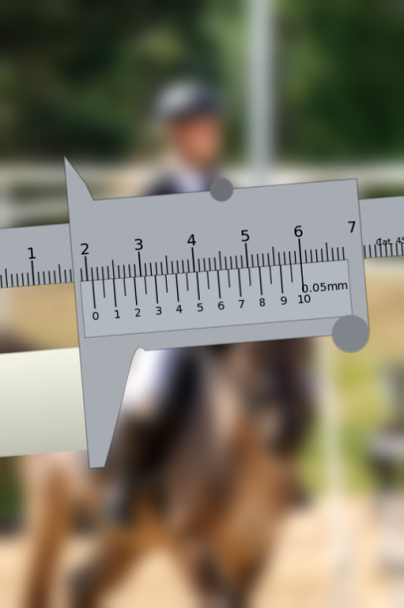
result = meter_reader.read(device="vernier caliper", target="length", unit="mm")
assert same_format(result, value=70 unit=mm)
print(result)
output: value=21.0 unit=mm
